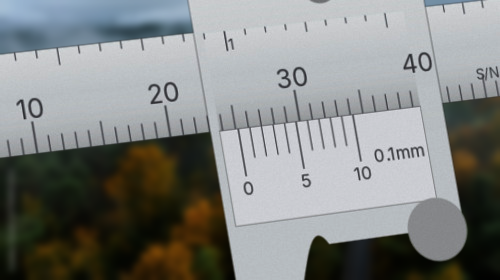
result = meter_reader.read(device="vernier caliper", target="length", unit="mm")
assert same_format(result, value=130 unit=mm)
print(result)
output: value=25.2 unit=mm
